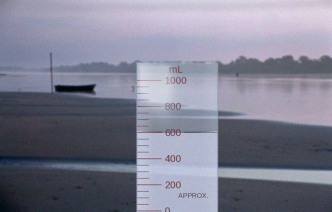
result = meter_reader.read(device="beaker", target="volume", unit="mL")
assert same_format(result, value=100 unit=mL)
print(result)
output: value=600 unit=mL
